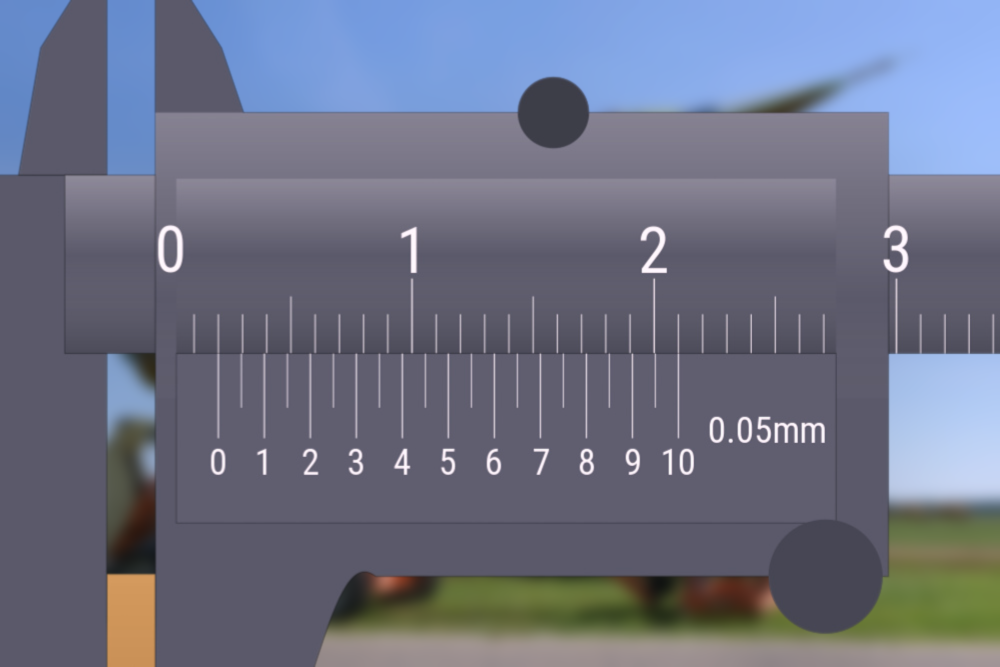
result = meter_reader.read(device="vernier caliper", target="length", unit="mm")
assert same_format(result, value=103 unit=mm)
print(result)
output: value=2.0 unit=mm
